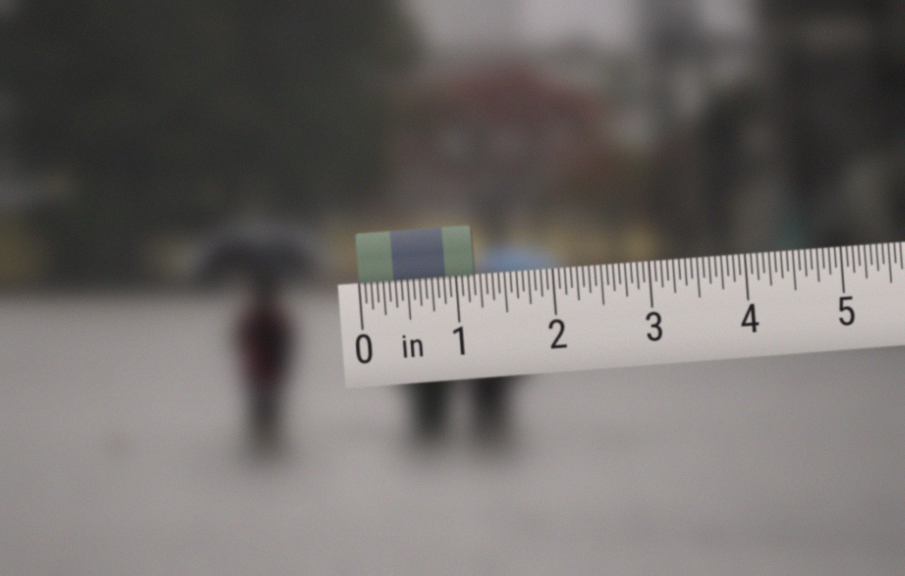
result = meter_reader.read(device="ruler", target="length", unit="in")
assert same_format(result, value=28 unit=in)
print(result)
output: value=1.1875 unit=in
